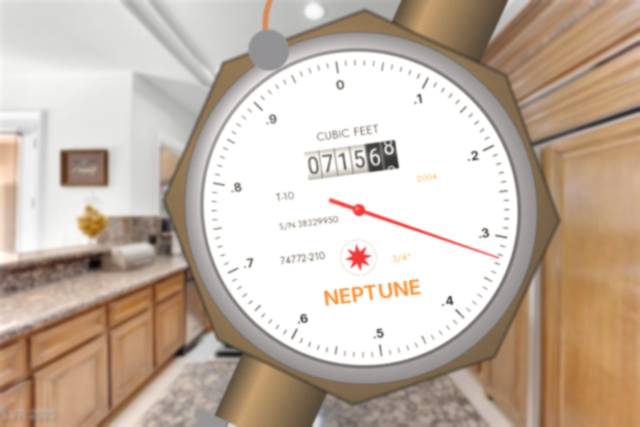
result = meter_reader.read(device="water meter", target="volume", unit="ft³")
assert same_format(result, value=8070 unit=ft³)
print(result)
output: value=71568.32 unit=ft³
